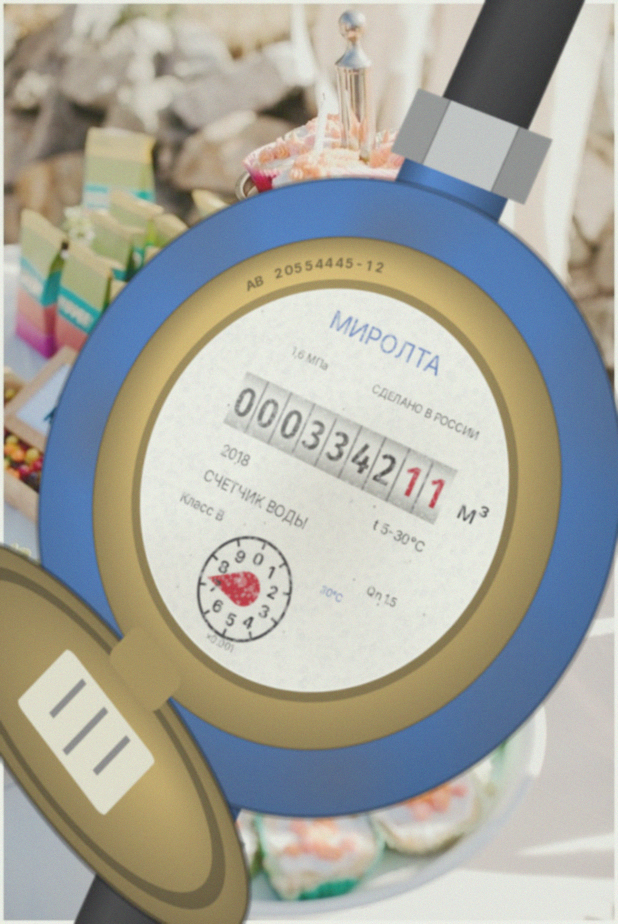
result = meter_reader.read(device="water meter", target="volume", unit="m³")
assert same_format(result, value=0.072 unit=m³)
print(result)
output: value=3342.117 unit=m³
